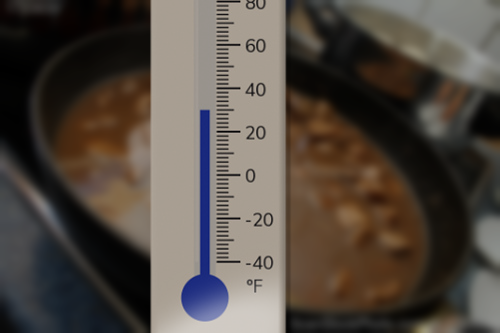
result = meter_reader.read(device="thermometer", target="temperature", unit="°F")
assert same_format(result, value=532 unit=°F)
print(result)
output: value=30 unit=°F
